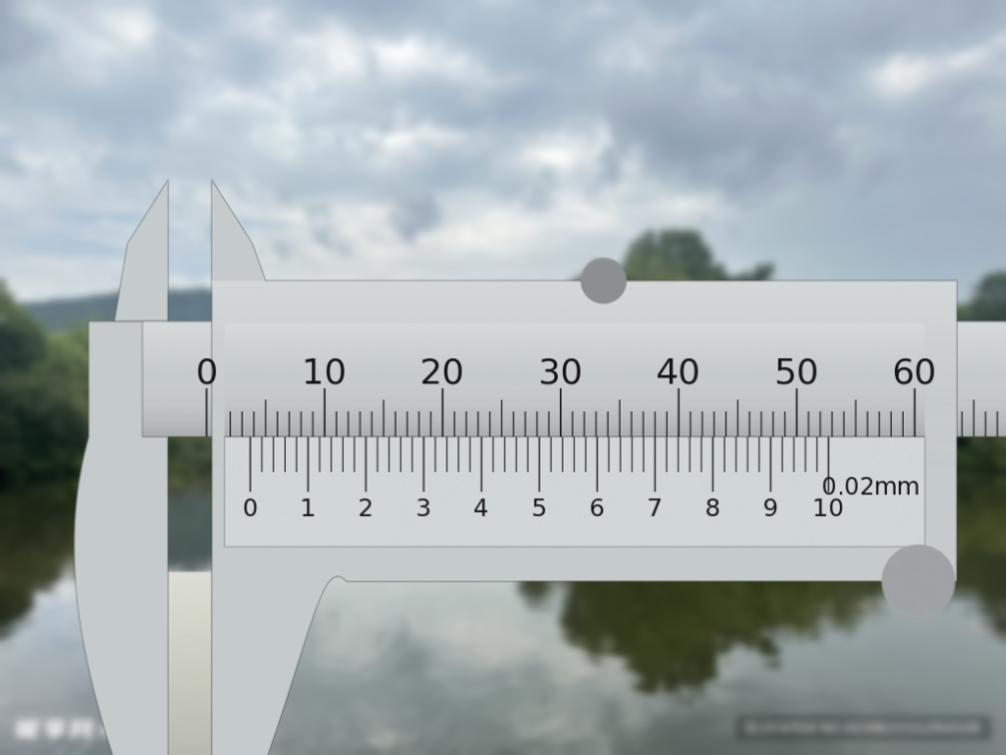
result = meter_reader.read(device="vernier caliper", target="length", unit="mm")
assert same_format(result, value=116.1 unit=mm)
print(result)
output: value=3.7 unit=mm
